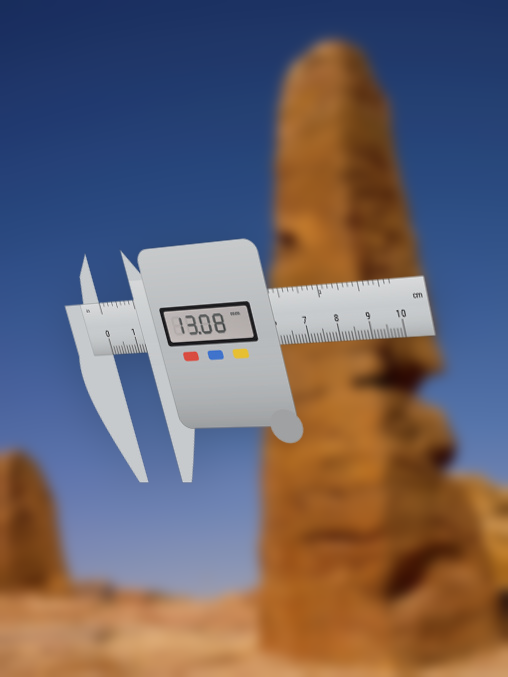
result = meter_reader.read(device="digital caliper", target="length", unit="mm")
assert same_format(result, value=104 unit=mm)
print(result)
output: value=13.08 unit=mm
